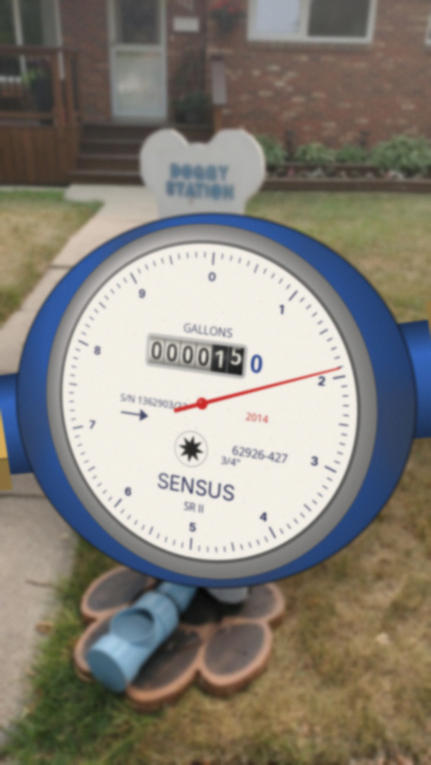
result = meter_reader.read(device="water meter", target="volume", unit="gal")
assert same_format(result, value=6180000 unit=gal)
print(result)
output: value=151.9 unit=gal
